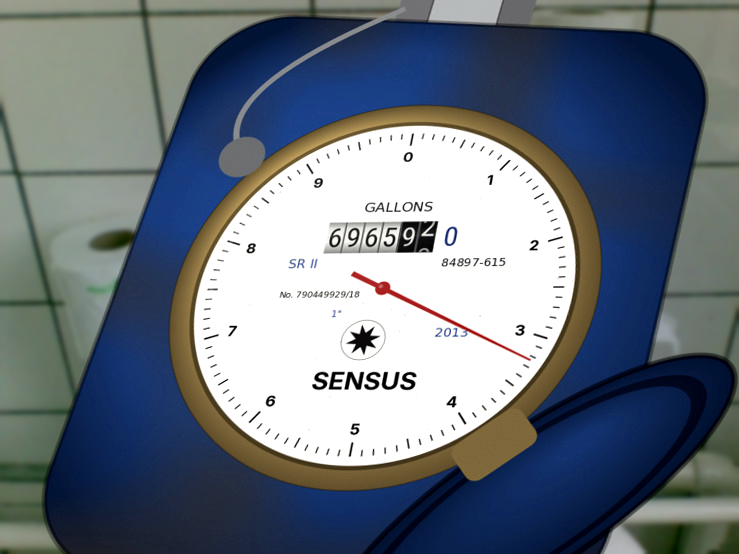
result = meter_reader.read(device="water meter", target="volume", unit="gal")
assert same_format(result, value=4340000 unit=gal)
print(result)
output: value=6965923.2 unit=gal
